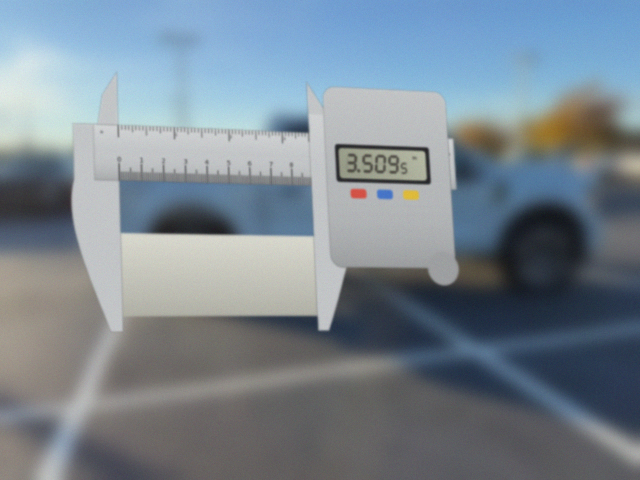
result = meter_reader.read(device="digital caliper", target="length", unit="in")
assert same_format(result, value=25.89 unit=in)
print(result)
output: value=3.5095 unit=in
